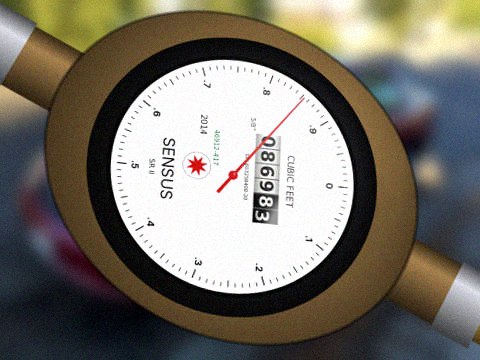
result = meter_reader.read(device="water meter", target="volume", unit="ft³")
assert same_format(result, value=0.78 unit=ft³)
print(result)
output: value=86982.85 unit=ft³
